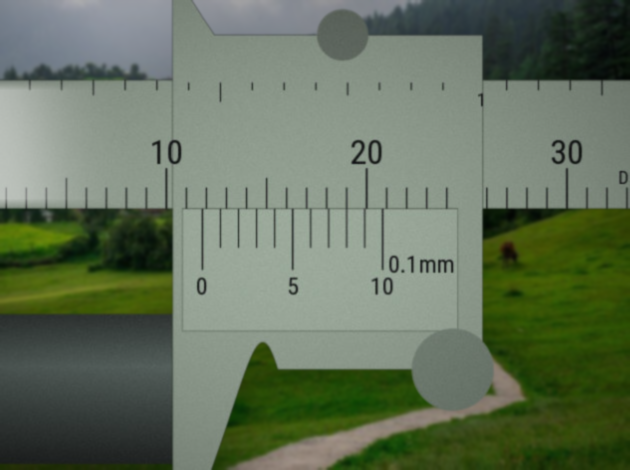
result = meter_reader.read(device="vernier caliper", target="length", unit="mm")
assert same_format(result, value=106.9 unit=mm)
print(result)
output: value=11.8 unit=mm
